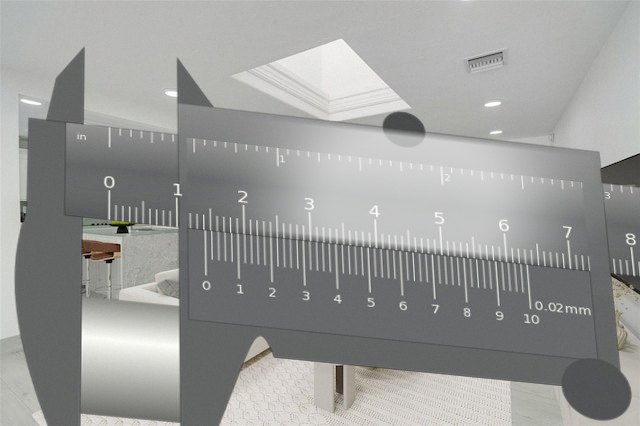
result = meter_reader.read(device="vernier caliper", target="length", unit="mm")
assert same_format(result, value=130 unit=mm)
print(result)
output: value=14.2 unit=mm
